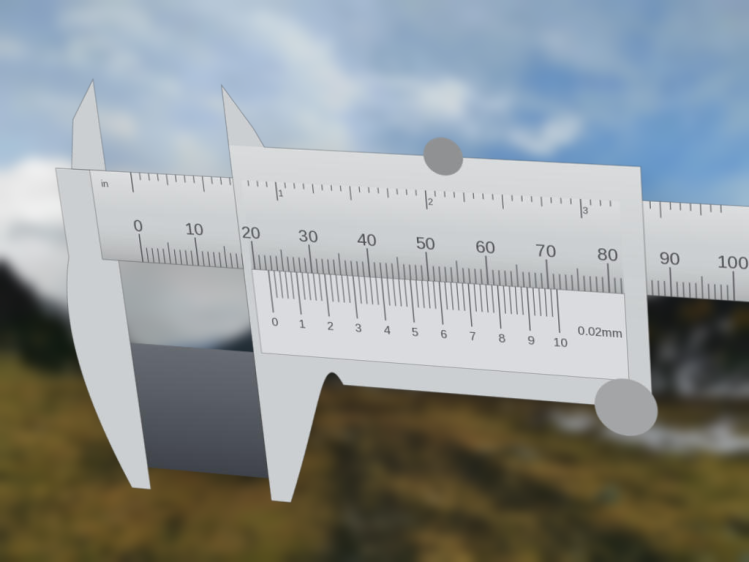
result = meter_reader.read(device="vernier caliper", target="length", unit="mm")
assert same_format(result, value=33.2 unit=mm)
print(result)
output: value=22.4 unit=mm
